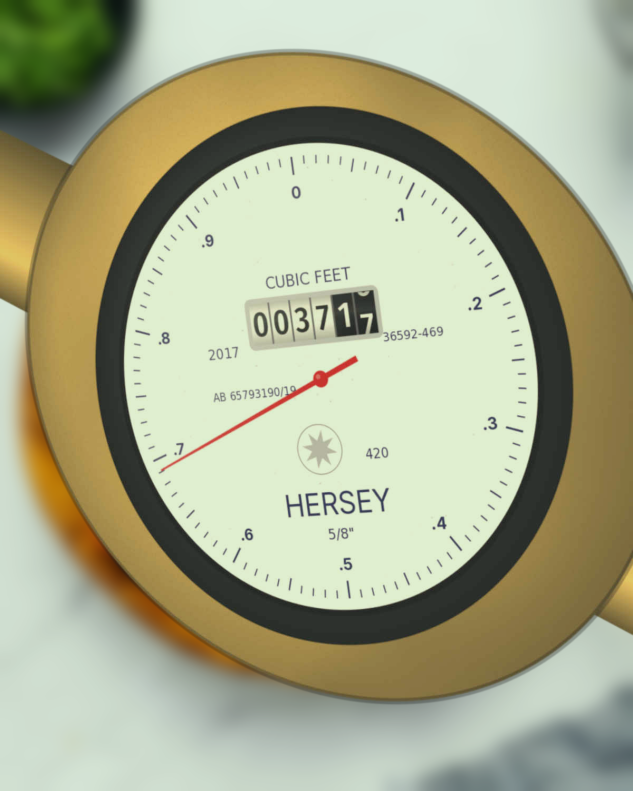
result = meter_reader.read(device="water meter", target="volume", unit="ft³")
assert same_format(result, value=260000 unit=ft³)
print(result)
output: value=3716.69 unit=ft³
